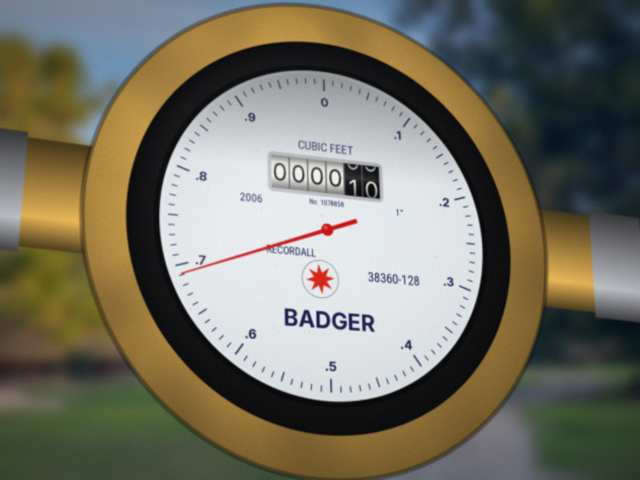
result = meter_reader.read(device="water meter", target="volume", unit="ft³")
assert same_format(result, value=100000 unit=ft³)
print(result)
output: value=9.69 unit=ft³
